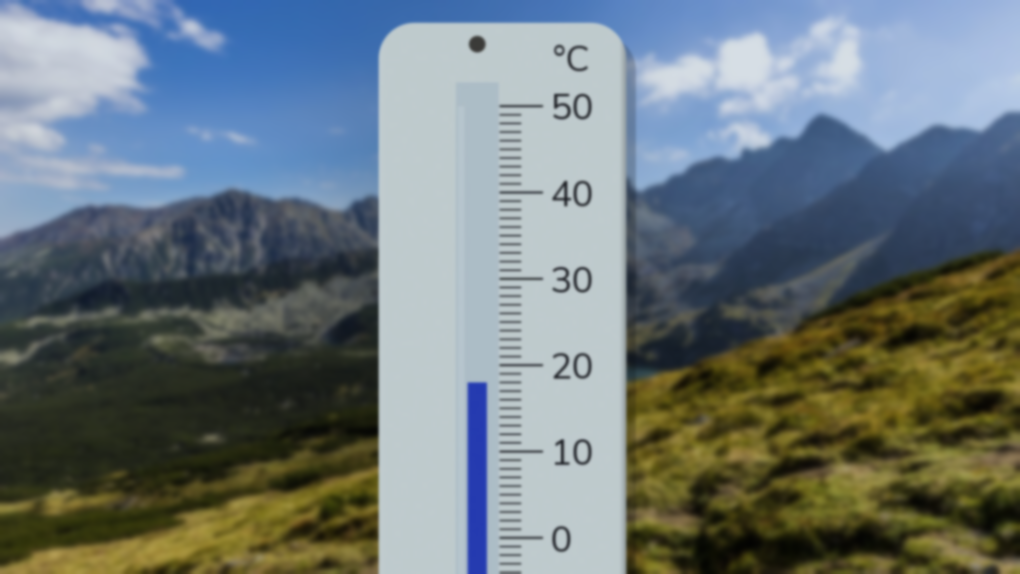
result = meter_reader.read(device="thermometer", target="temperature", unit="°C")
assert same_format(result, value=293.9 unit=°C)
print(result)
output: value=18 unit=°C
